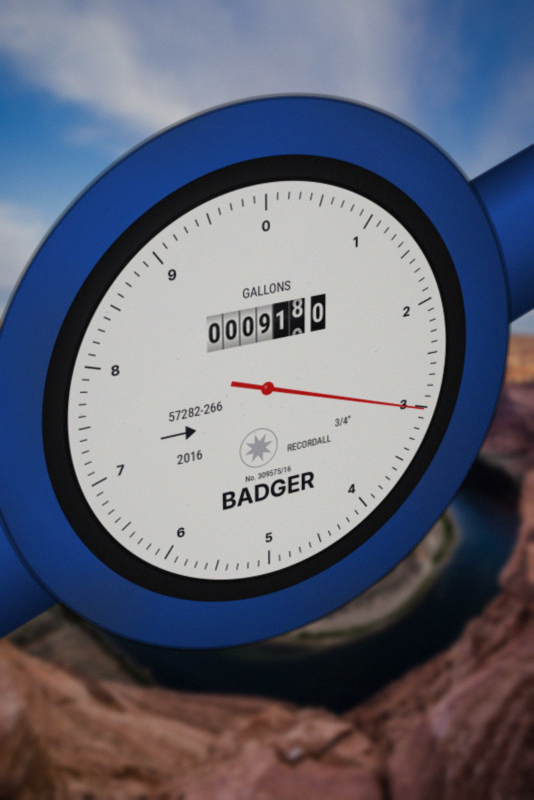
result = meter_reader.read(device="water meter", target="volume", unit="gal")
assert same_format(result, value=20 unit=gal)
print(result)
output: value=9183.0 unit=gal
